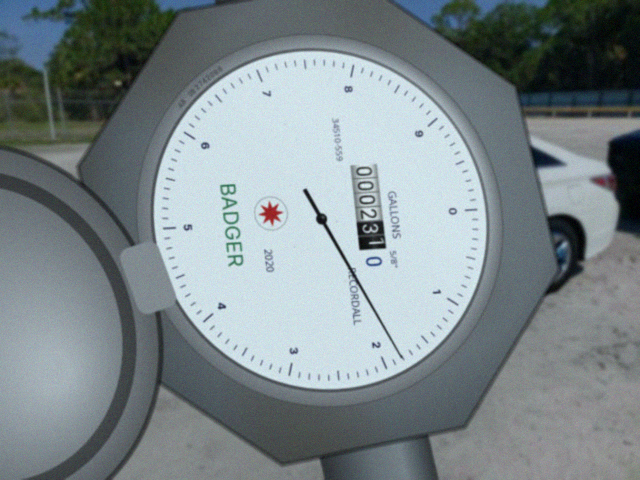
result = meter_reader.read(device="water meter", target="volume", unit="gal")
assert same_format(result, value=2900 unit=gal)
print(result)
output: value=2311.8 unit=gal
